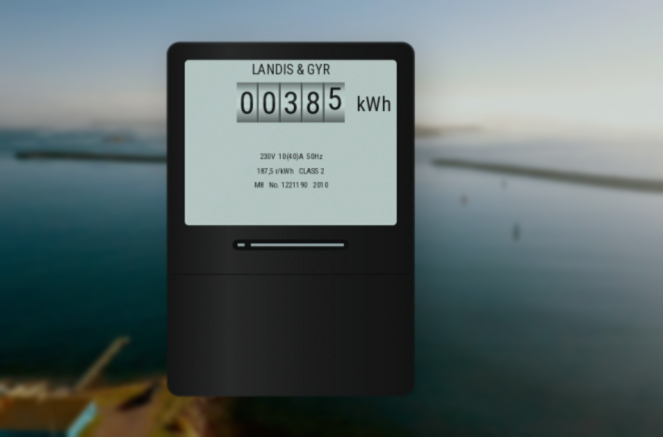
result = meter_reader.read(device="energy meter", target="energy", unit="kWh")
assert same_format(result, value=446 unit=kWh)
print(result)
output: value=385 unit=kWh
